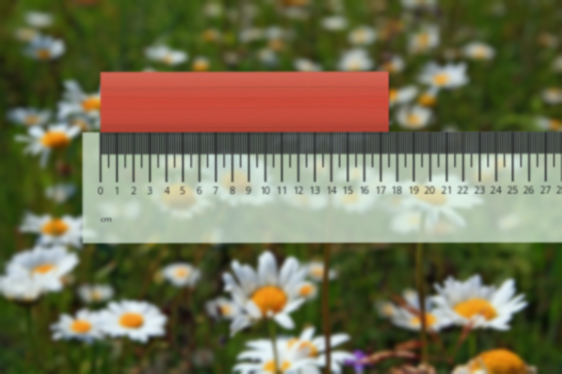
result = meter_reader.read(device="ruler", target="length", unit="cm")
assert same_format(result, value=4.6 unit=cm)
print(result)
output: value=17.5 unit=cm
